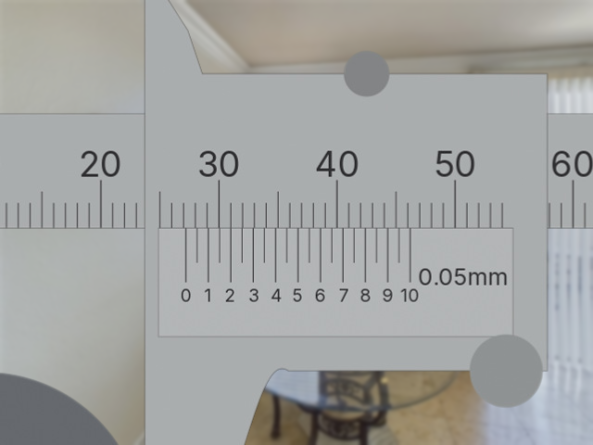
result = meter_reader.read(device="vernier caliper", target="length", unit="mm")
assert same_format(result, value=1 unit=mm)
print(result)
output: value=27.2 unit=mm
